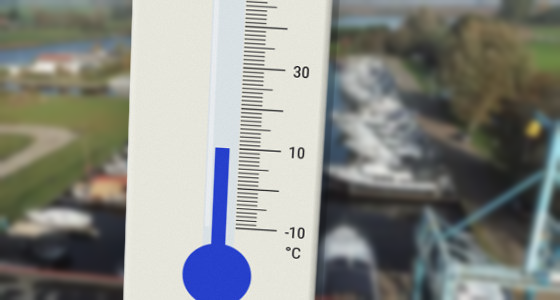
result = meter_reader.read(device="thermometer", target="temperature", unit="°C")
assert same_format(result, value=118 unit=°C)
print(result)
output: value=10 unit=°C
